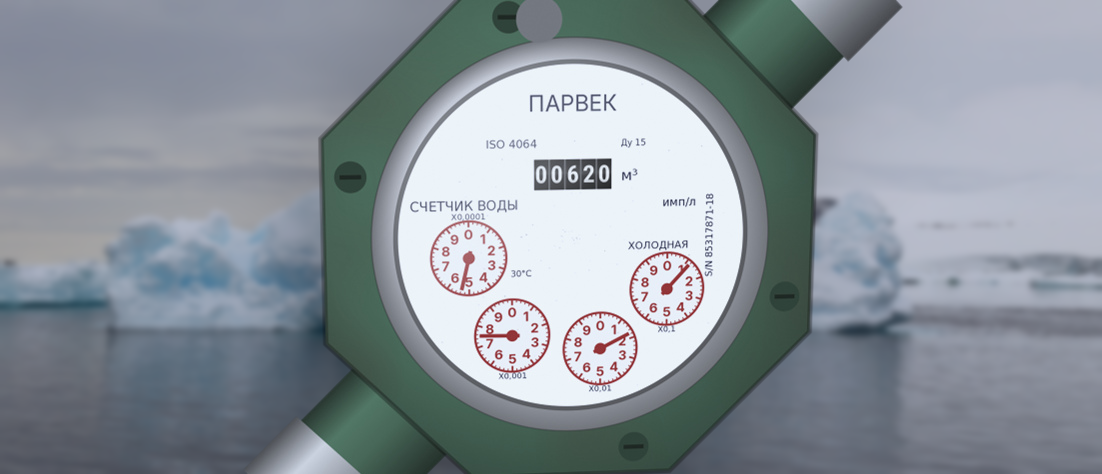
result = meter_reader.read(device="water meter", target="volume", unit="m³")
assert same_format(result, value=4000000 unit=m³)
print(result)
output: value=620.1175 unit=m³
